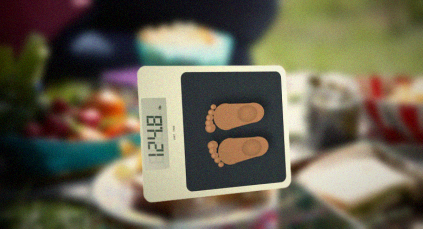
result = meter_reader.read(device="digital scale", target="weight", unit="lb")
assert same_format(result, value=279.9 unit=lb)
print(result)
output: value=124.8 unit=lb
